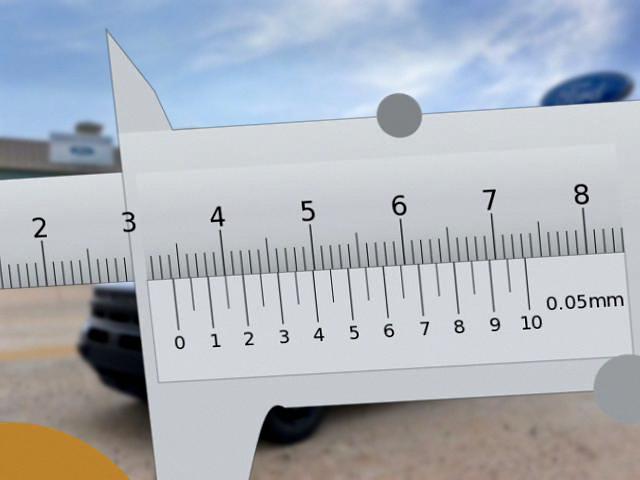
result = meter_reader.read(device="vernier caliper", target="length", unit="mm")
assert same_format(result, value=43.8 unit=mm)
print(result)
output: value=34.2 unit=mm
